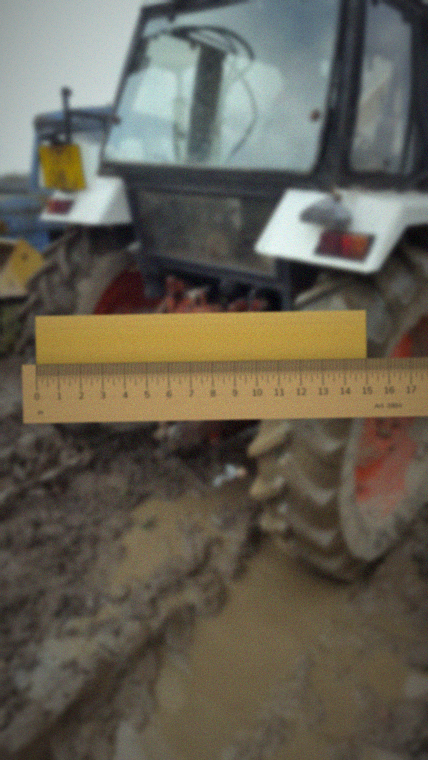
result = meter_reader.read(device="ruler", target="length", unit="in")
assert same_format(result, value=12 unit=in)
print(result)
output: value=15 unit=in
